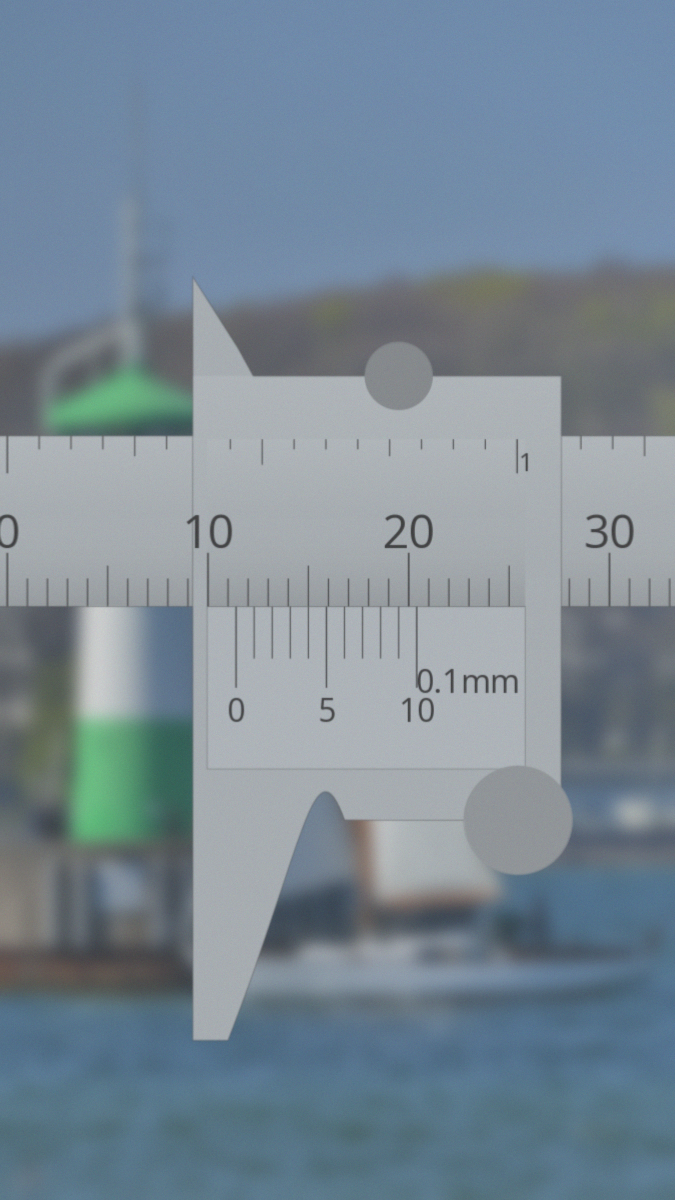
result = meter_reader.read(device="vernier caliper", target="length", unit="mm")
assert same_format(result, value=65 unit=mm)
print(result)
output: value=11.4 unit=mm
